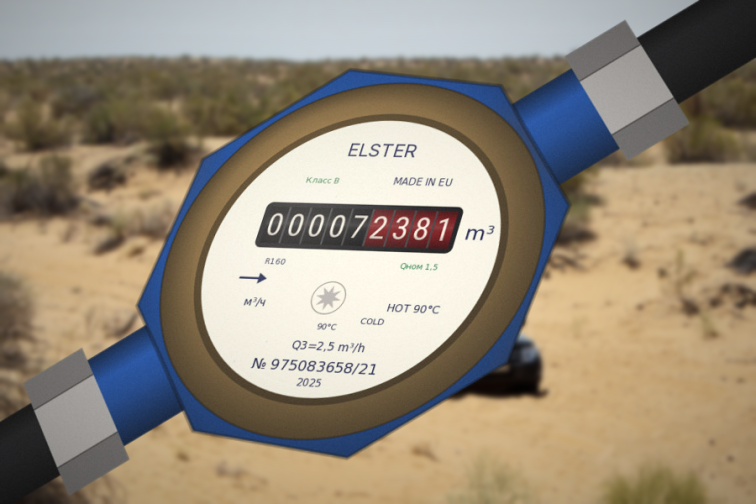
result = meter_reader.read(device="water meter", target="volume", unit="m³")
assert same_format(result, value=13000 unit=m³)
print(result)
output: value=7.2381 unit=m³
